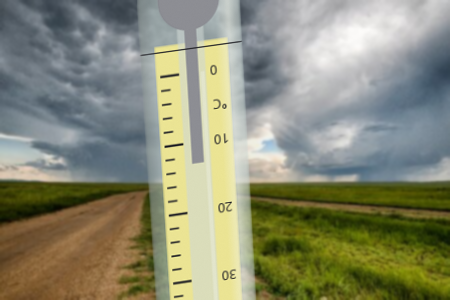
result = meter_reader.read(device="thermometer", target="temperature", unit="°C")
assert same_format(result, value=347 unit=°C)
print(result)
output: value=13 unit=°C
